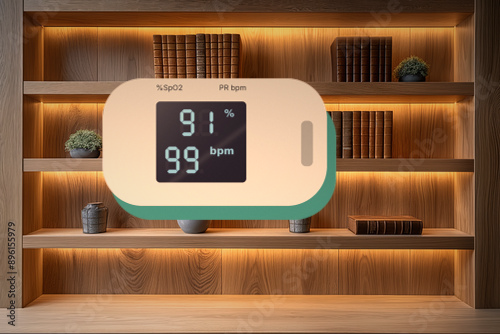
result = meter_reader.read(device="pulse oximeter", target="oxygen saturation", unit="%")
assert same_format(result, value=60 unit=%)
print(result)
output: value=91 unit=%
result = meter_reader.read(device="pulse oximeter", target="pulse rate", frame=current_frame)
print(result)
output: value=99 unit=bpm
